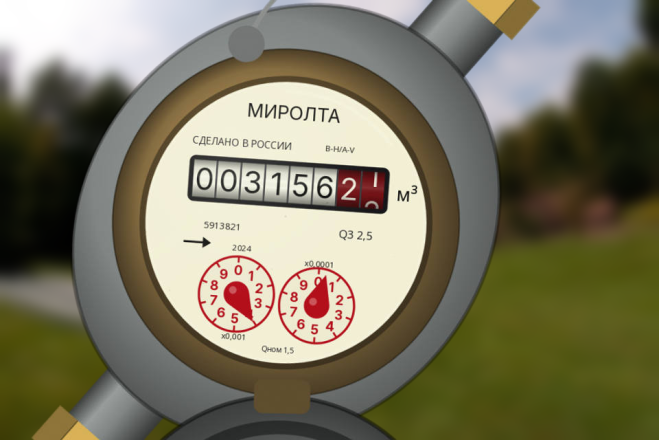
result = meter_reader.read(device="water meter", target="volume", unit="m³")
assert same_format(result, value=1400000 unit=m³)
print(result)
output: value=3156.2140 unit=m³
